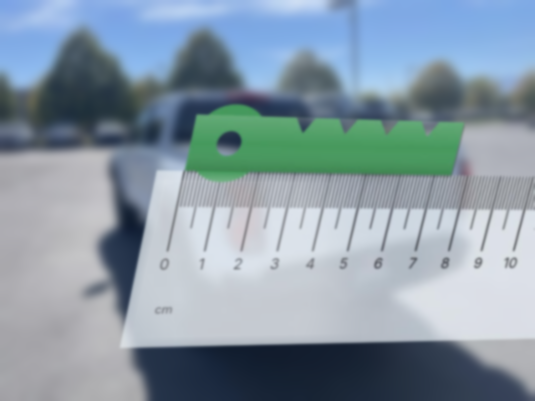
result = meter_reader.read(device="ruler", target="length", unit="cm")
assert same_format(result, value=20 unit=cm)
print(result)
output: value=7.5 unit=cm
